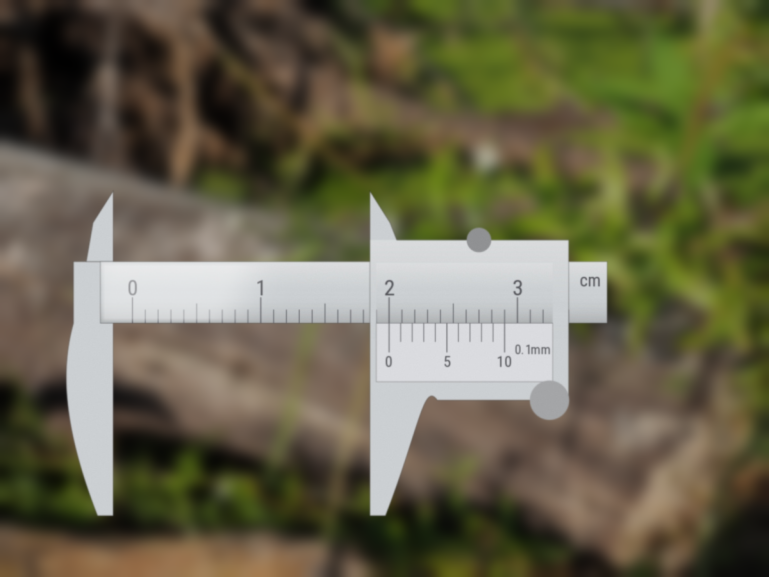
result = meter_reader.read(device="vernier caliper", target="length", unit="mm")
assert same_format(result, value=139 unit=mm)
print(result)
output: value=20.0 unit=mm
